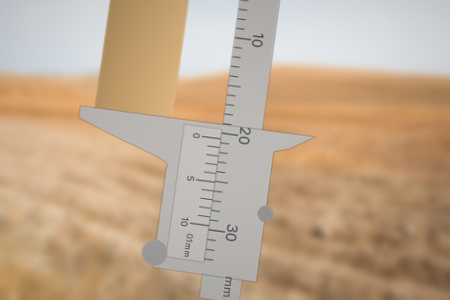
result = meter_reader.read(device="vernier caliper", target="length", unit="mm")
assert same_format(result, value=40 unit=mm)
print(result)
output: value=20.6 unit=mm
